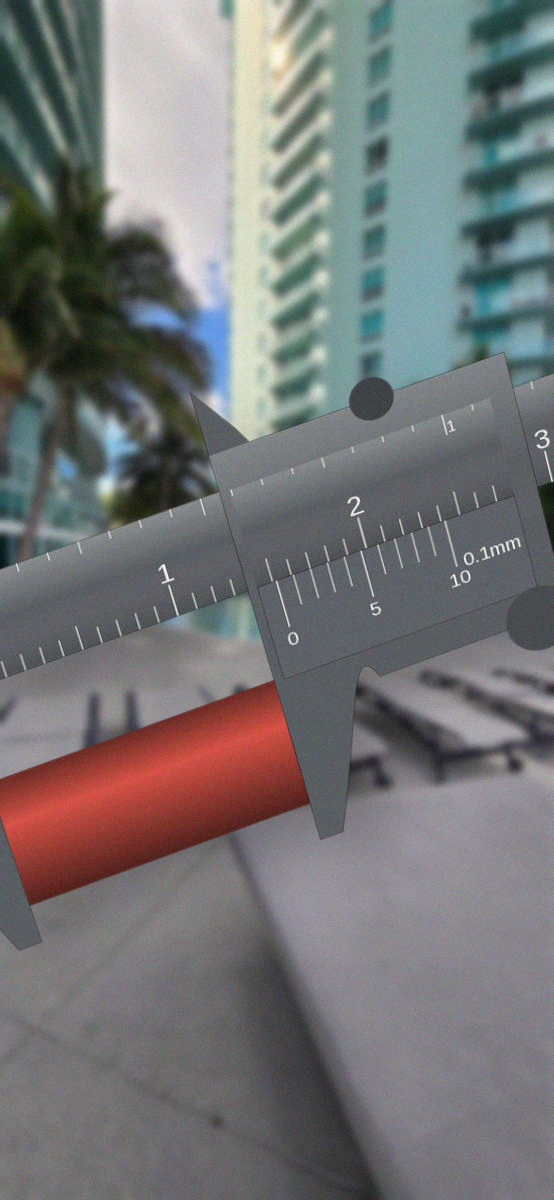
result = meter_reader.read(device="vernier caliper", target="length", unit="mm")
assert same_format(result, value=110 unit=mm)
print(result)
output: value=15.2 unit=mm
